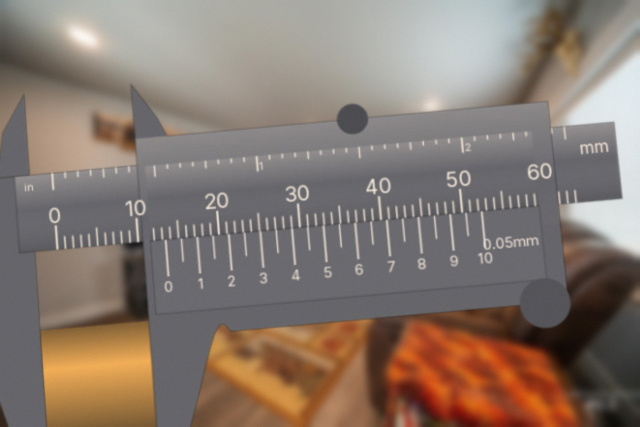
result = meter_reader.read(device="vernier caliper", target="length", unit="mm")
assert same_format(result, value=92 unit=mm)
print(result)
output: value=13.4 unit=mm
